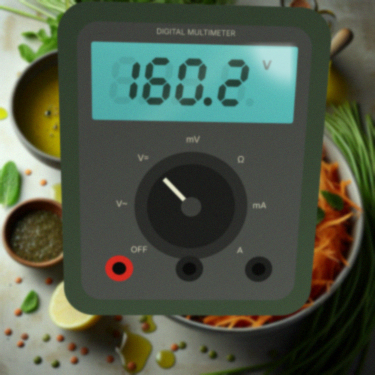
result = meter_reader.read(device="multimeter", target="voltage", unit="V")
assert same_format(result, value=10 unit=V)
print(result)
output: value=160.2 unit=V
